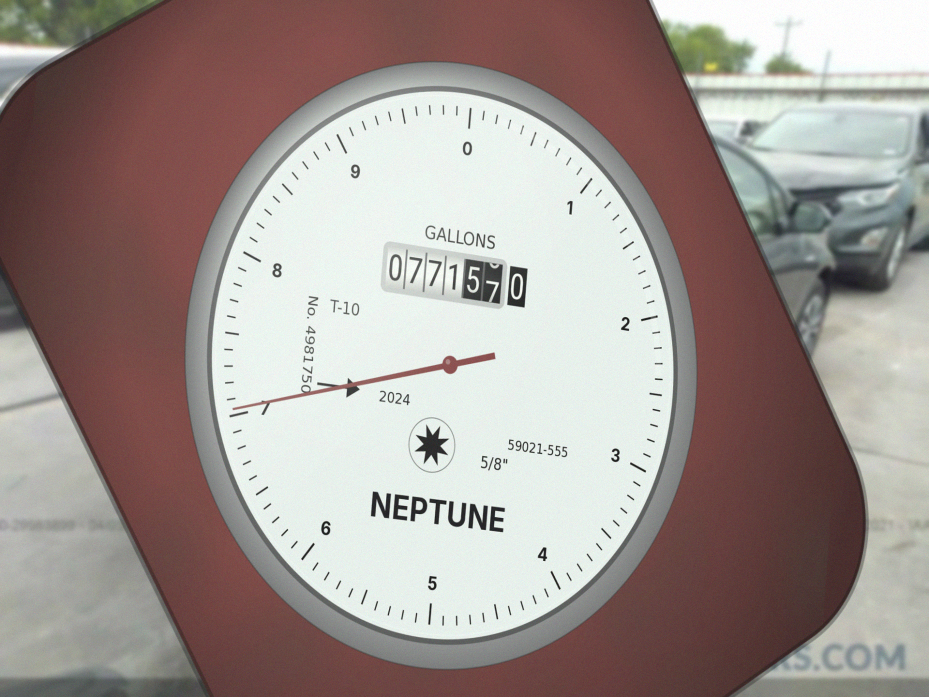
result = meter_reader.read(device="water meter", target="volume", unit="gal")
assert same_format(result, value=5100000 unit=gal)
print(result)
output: value=771567.0 unit=gal
